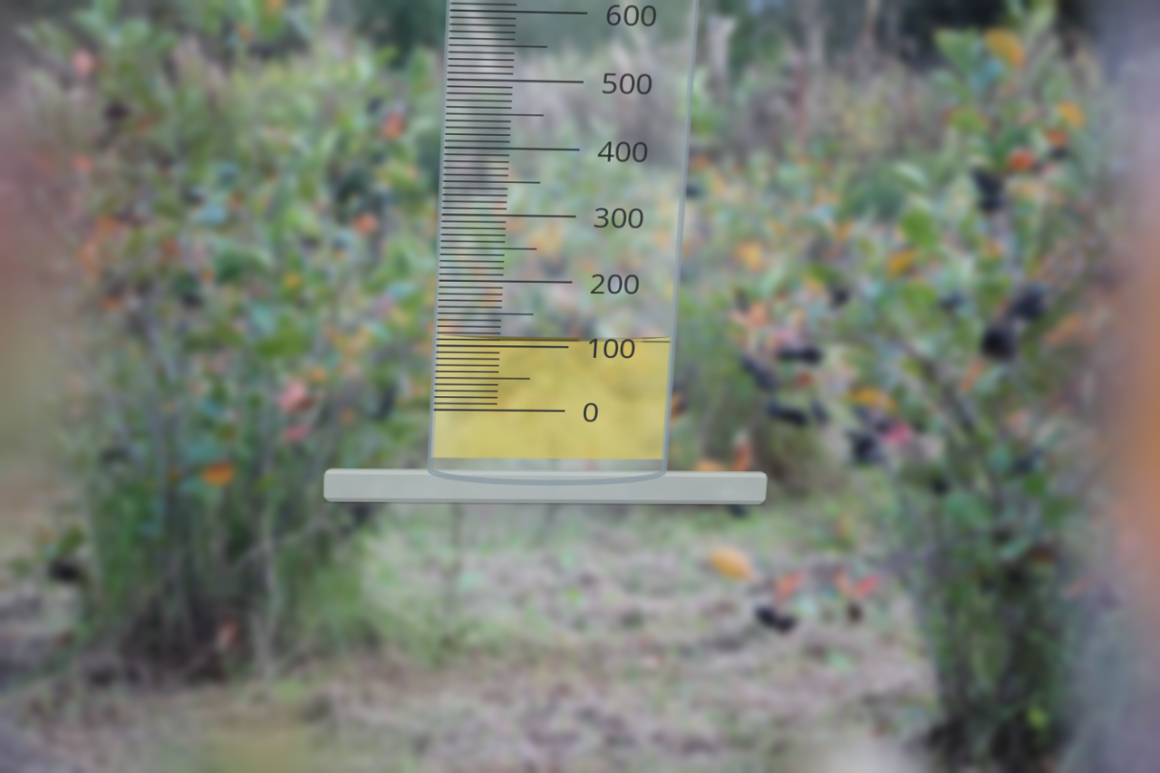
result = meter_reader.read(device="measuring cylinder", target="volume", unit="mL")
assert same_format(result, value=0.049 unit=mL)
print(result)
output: value=110 unit=mL
